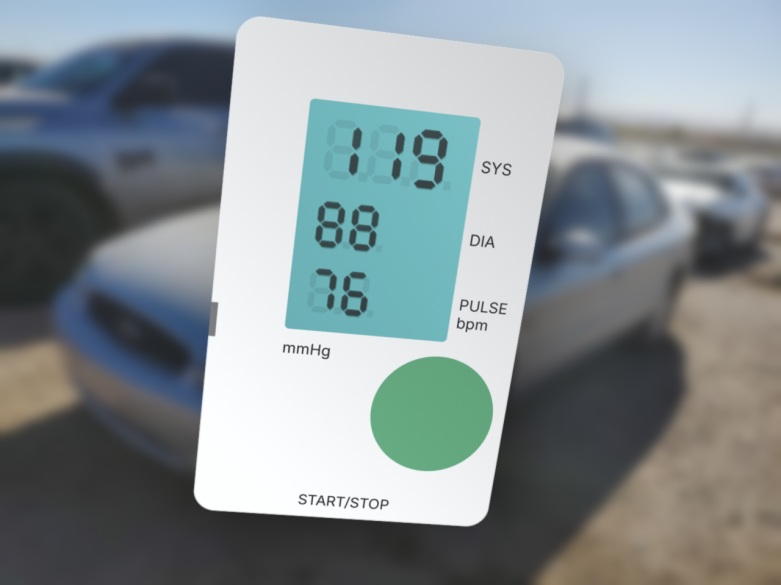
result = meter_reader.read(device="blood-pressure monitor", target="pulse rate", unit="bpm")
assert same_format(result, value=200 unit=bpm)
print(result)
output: value=76 unit=bpm
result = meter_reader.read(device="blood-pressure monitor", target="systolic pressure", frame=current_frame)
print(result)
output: value=119 unit=mmHg
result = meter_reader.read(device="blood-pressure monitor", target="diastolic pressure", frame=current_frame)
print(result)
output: value=88 unit=mmHg
